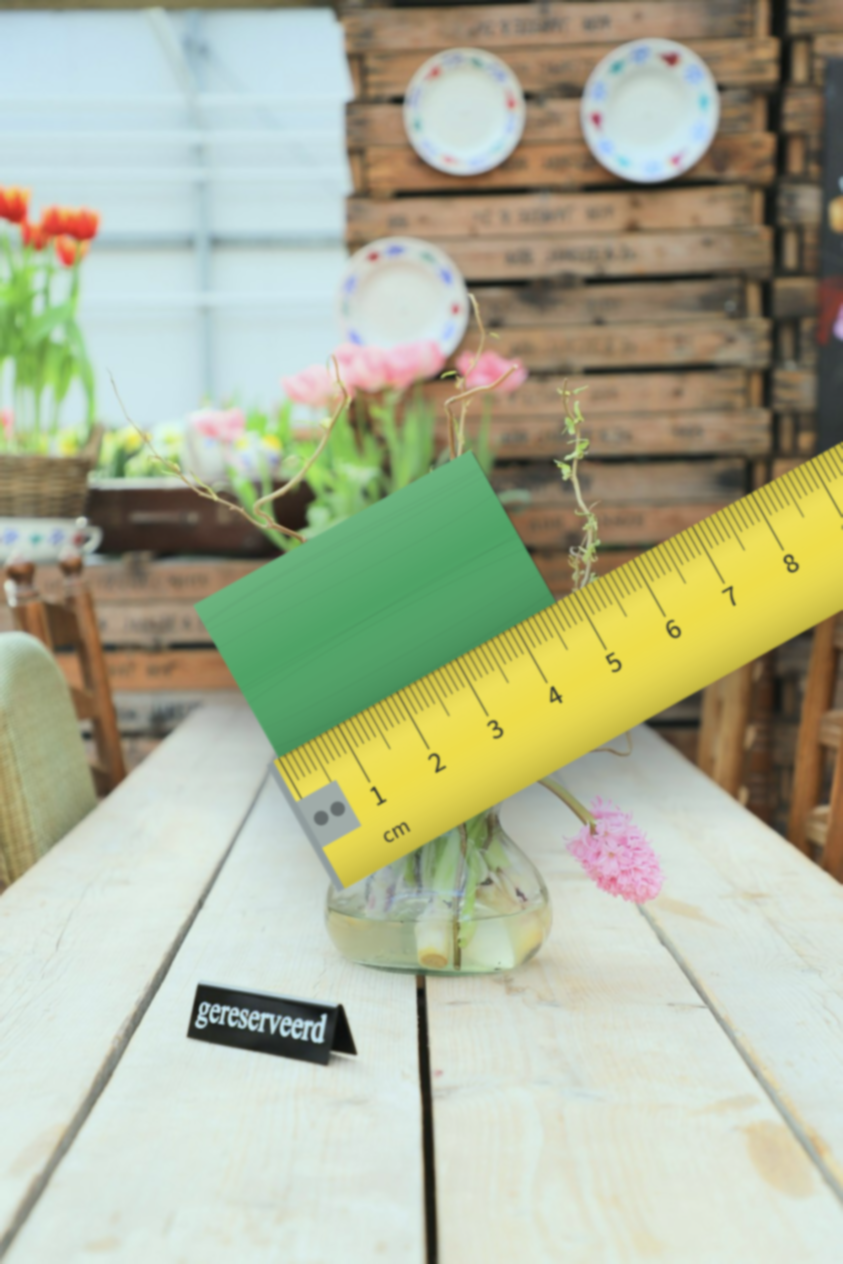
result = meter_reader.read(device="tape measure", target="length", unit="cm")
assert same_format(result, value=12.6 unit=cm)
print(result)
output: value=4.7 unit=cm
